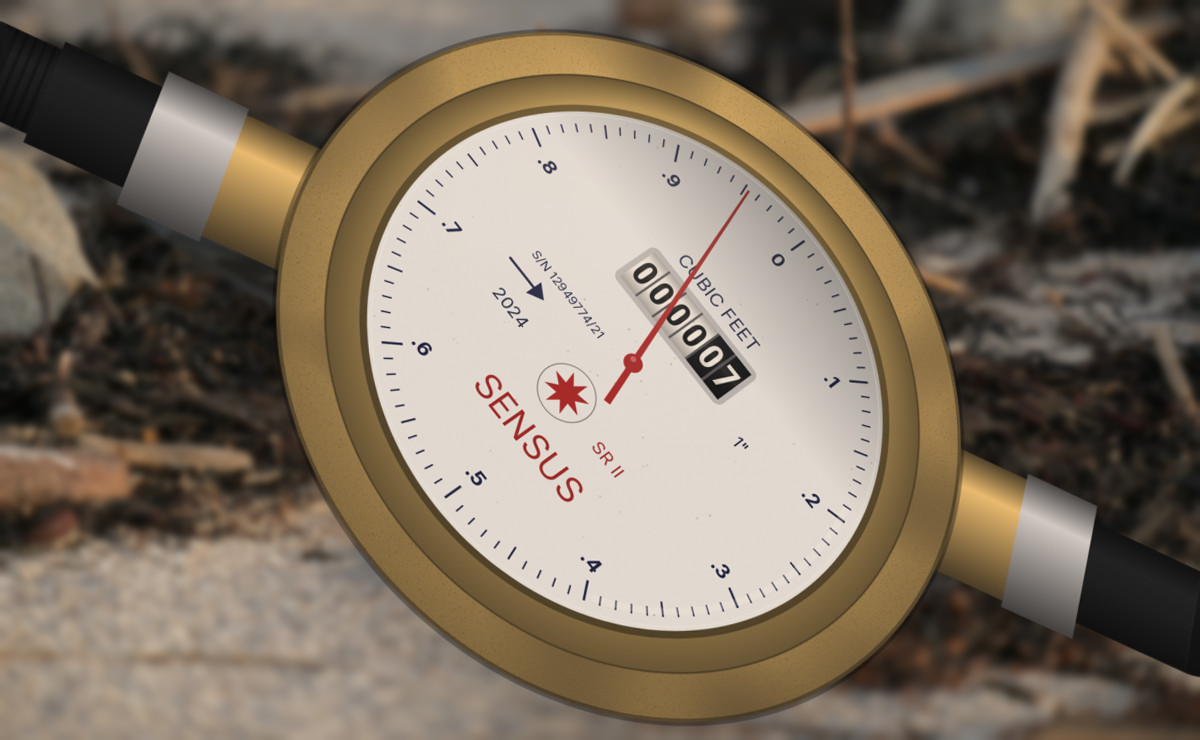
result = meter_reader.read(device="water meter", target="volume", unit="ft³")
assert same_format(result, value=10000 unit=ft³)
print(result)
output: value=6.95 unit=ft³
